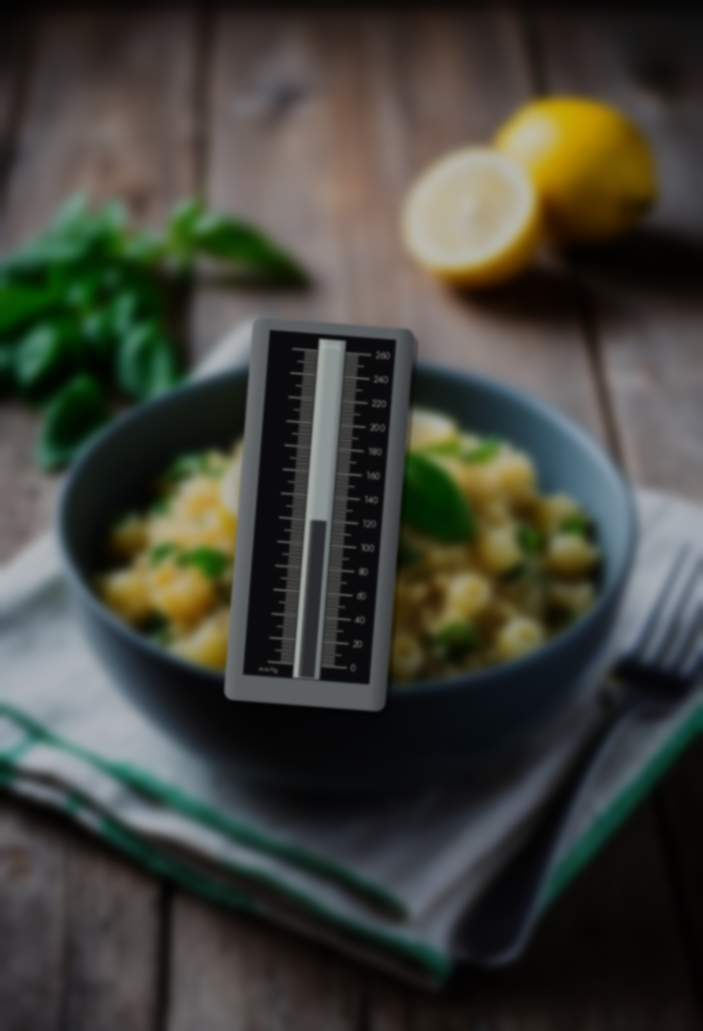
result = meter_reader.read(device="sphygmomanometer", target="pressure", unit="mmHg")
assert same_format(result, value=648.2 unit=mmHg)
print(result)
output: value=120 unit=mmHg
